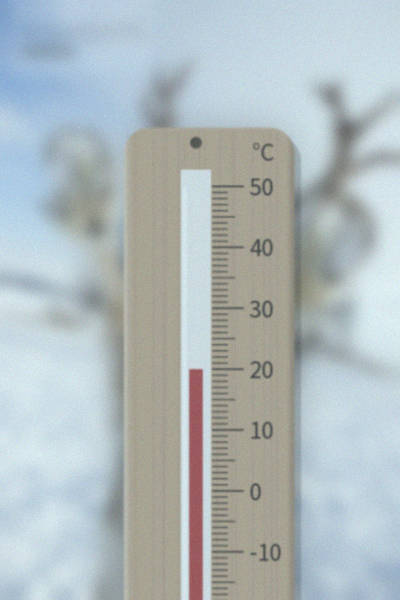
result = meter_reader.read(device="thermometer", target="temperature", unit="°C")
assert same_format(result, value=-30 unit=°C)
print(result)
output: value=20 unit=°C
